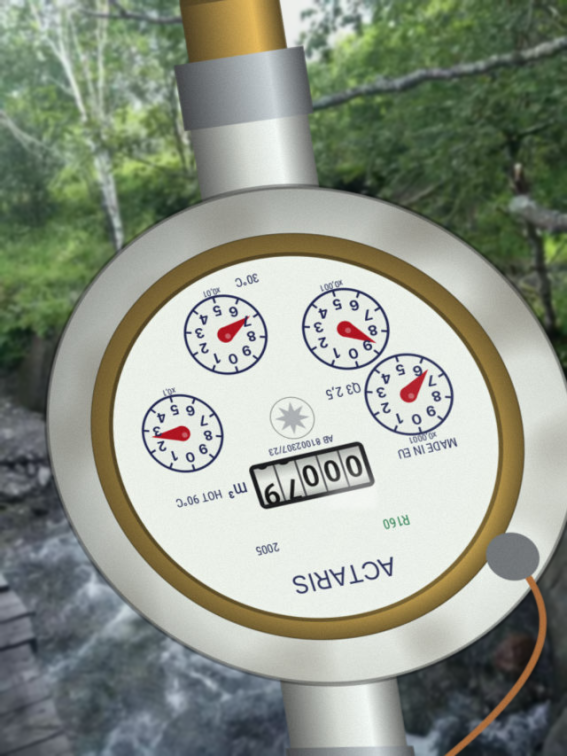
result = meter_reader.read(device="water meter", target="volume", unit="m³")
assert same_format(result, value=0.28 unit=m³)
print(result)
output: value=79.2686 unit=m³
